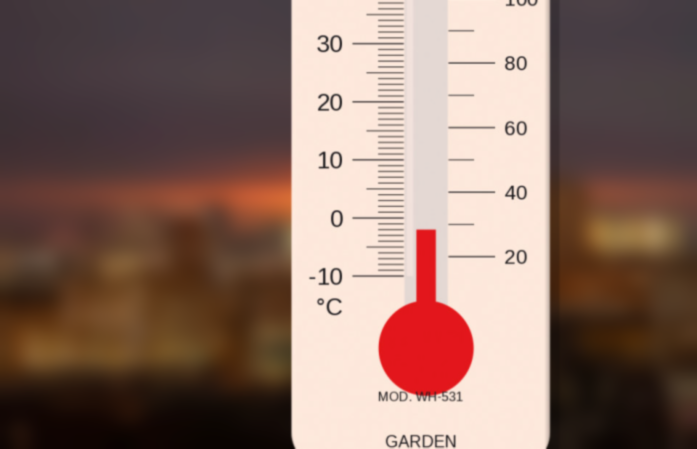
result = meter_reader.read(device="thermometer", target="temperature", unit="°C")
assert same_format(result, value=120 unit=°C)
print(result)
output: value=-2 unit=°C
